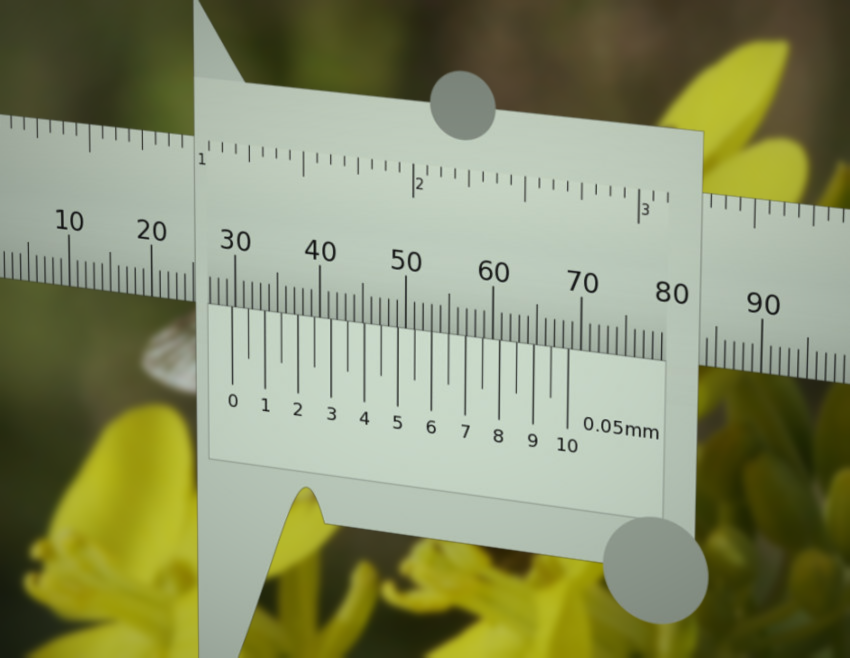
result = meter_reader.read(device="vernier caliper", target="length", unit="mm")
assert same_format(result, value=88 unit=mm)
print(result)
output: value=29.6 unit=mm
